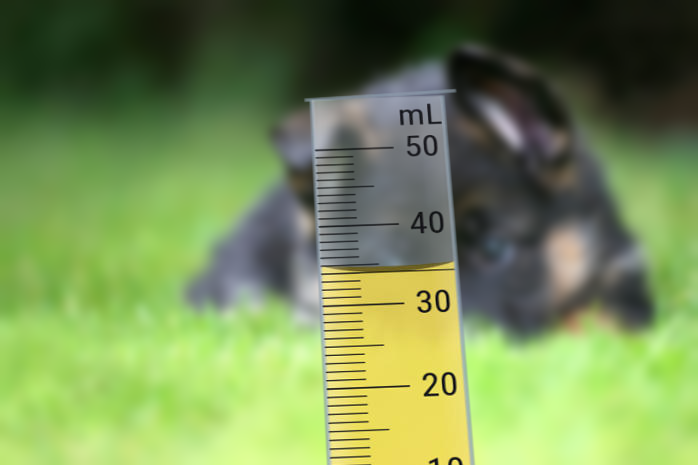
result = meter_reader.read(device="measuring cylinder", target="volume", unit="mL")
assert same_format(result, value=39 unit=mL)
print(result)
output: value=34 unit=mL
